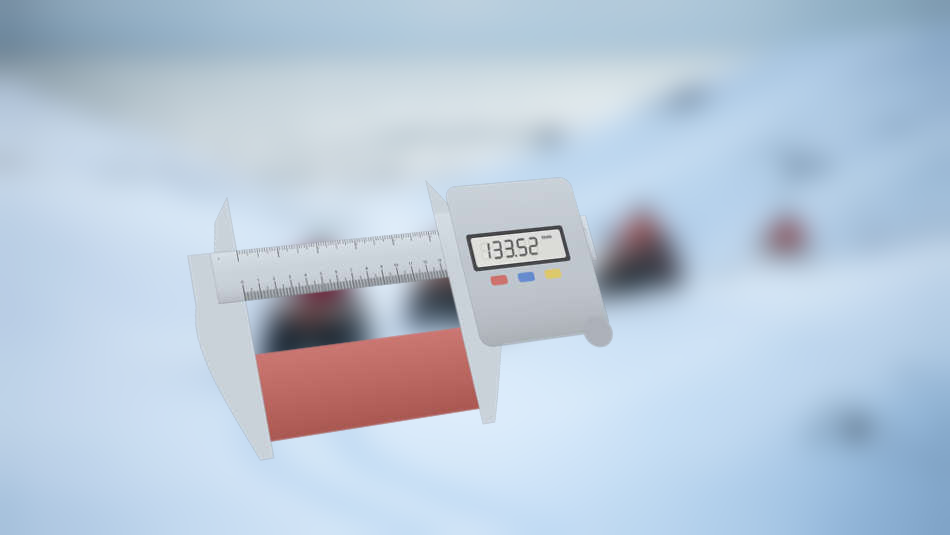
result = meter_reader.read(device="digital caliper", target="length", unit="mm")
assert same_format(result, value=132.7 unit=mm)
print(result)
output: value=133.52 unit=mm
